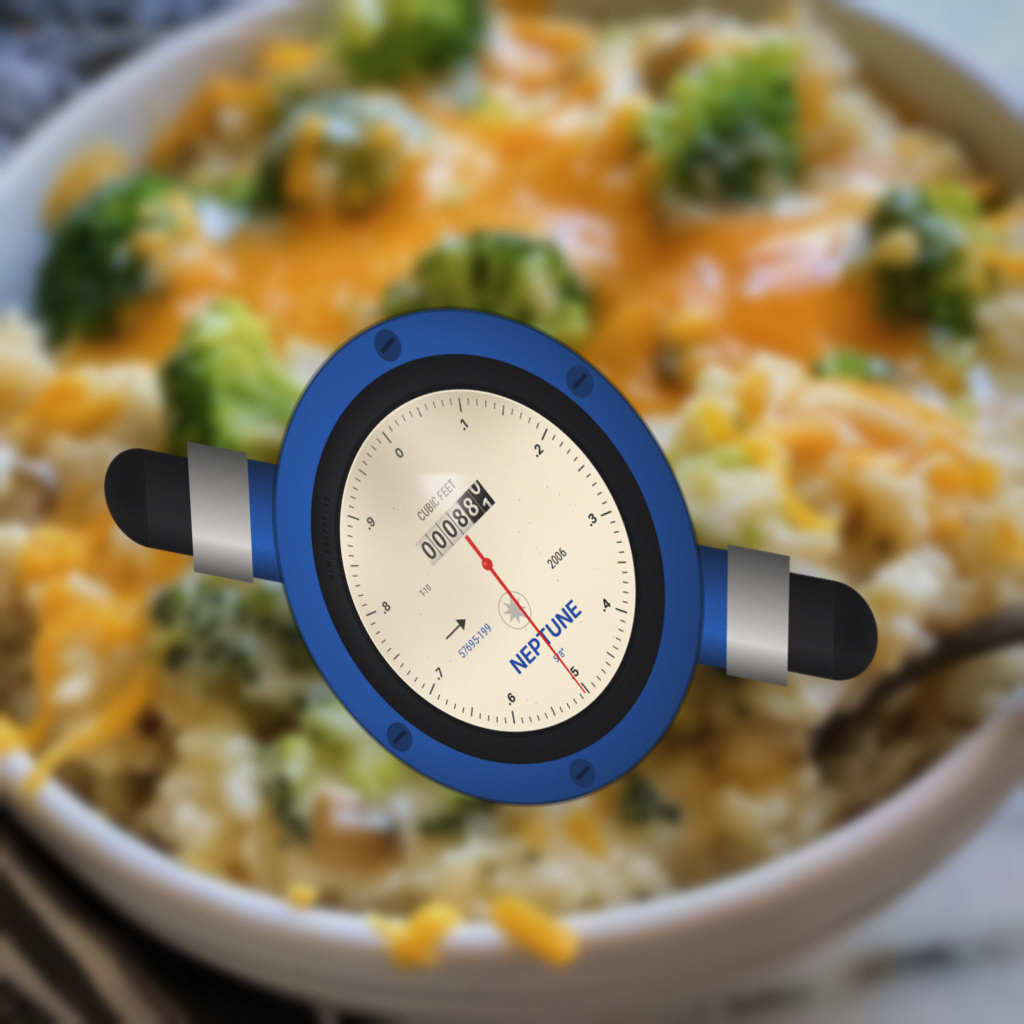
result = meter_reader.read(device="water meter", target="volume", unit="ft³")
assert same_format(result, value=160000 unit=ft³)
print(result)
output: value=880.50 unit=ft³
